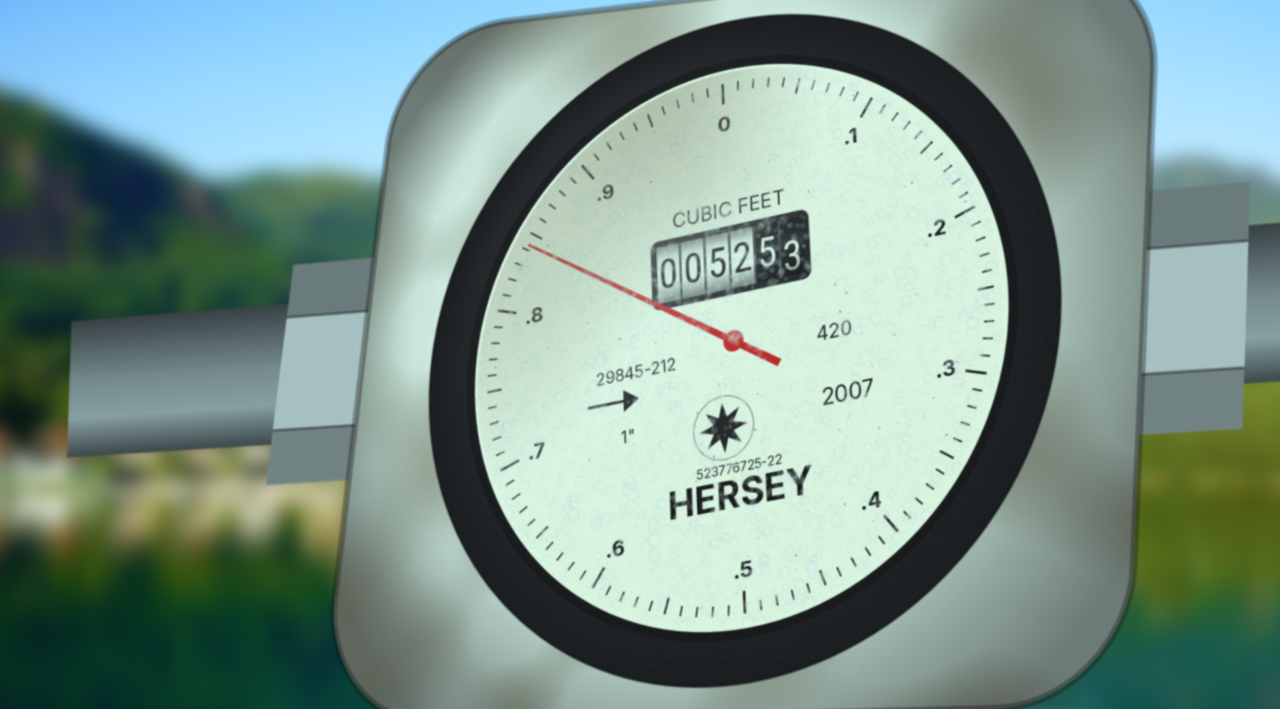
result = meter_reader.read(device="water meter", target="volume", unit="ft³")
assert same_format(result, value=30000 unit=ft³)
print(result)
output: value=5252.84 unit=ft³
